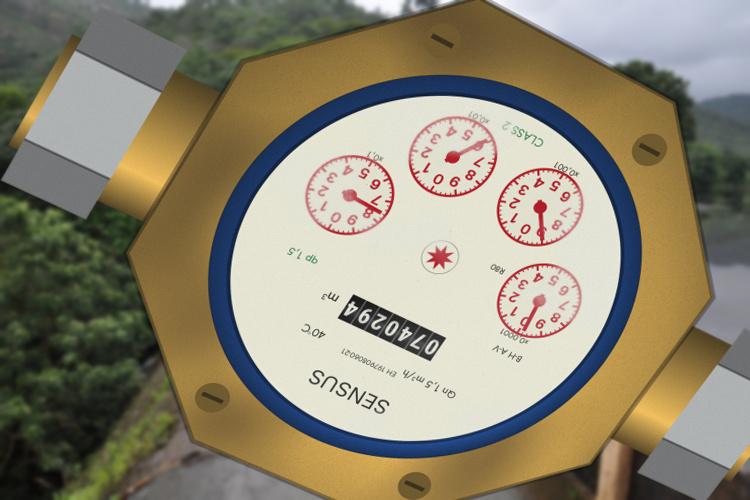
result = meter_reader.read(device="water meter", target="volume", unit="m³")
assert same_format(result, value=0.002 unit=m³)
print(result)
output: value=740294.7589 unit=m³
